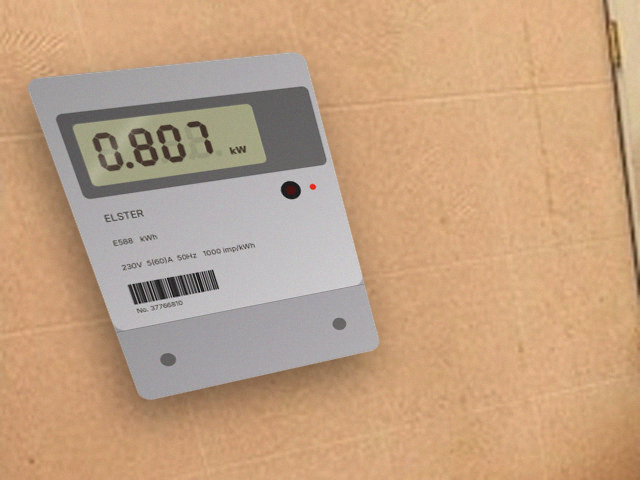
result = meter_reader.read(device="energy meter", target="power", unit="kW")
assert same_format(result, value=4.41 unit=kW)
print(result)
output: value=0.807 unit=kW
